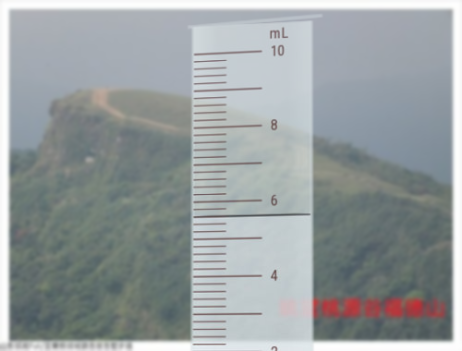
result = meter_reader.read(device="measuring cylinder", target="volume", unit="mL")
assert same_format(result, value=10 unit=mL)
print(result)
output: value=5.6 unit=mL
